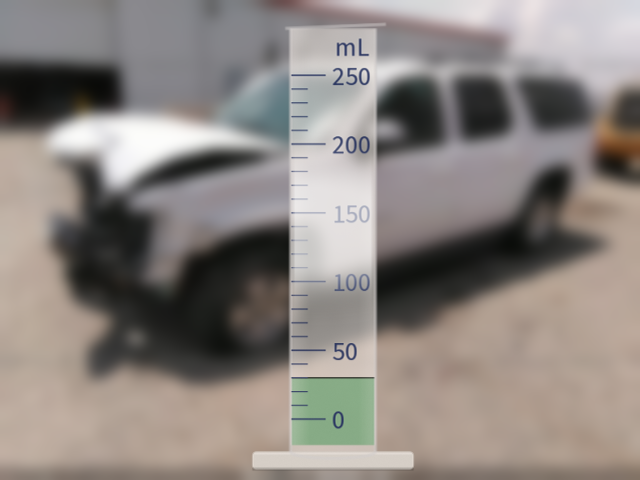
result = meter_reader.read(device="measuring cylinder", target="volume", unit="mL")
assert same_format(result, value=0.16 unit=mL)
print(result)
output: value=30 unit=mL
